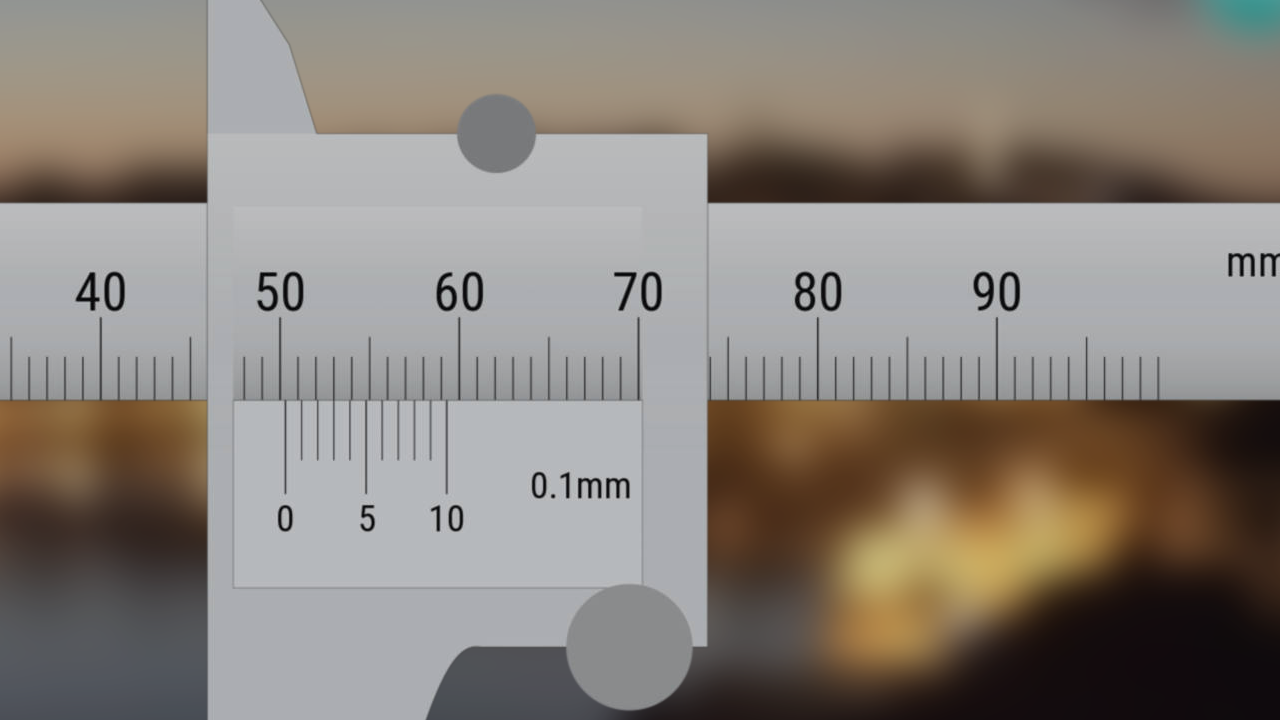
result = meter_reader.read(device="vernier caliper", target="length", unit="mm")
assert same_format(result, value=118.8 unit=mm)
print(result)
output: value=50.3 unit=mm
